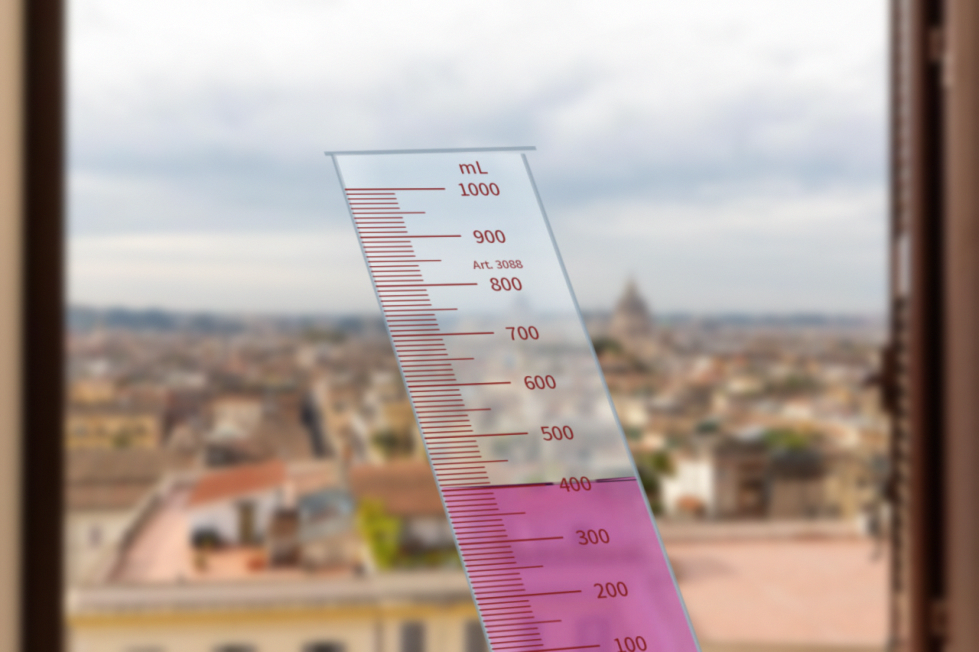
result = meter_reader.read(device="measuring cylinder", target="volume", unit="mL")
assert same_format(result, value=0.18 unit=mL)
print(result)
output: value=400 unit=mL
